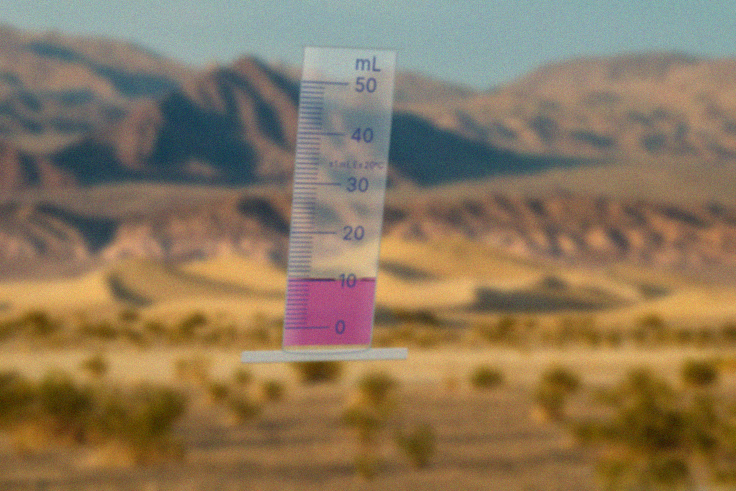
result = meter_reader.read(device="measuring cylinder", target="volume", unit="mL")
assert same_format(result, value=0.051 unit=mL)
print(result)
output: value=10 unit=mL
